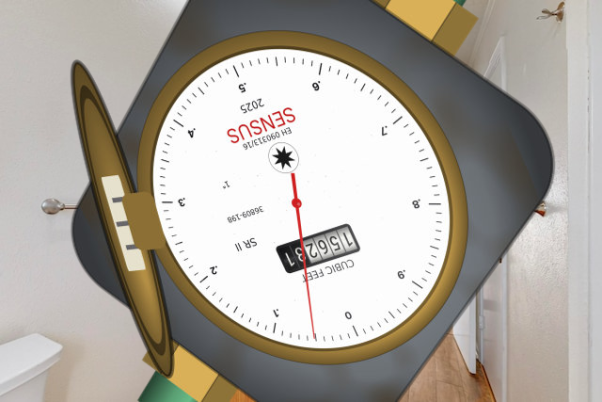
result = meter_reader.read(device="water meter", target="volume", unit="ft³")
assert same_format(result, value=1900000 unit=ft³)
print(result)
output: value=156231.05 unit=ft³
